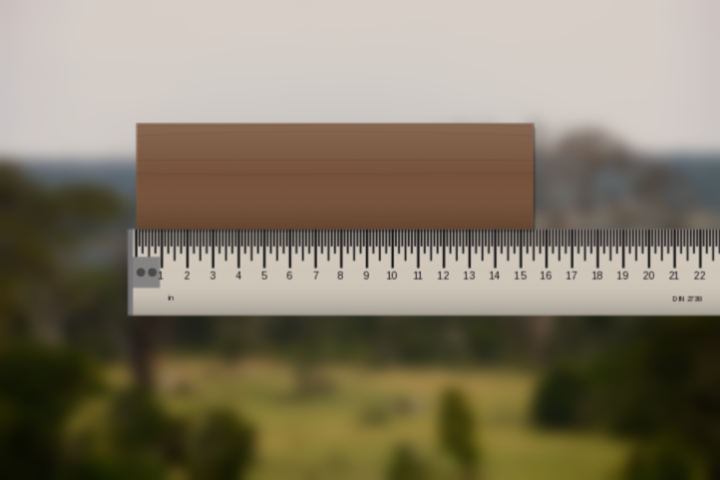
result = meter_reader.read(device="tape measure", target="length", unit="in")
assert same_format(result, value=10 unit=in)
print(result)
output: value=15.5 unit=in
